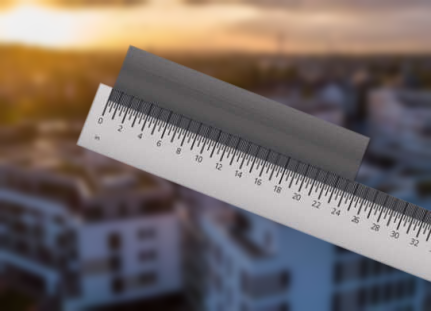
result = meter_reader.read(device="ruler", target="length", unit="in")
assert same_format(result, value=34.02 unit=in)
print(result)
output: value=24.5 unit=in
